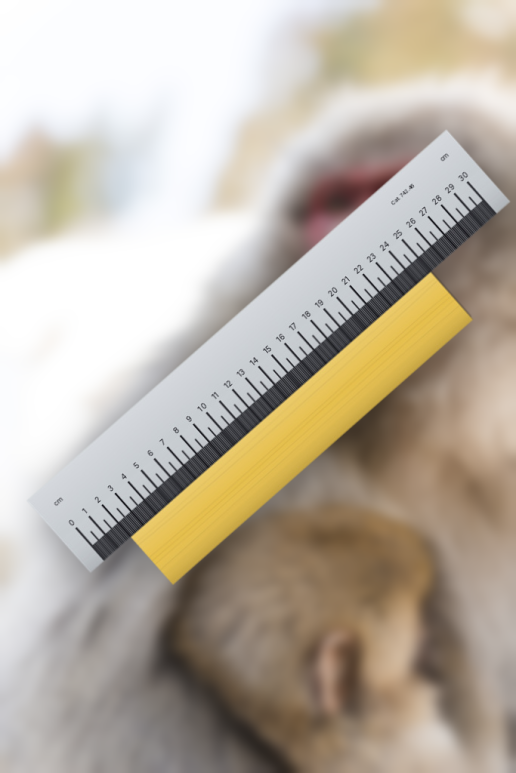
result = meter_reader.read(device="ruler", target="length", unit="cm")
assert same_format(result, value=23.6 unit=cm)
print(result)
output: value=23 unit=cm
